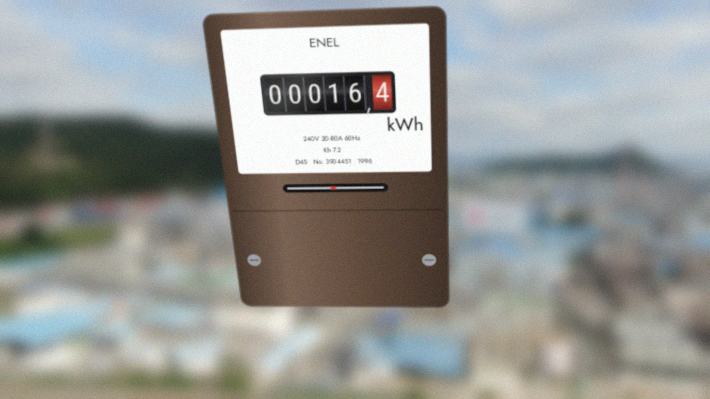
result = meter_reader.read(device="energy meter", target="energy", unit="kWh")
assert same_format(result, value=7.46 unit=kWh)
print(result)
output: value=16.4 unit=kWh
